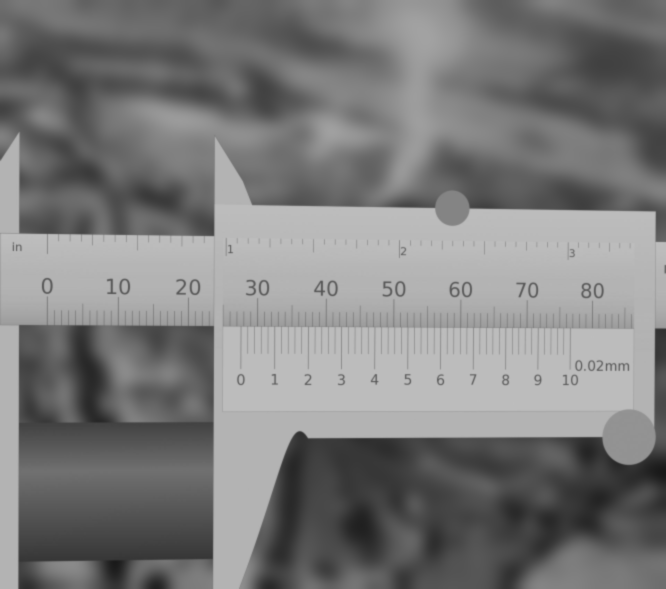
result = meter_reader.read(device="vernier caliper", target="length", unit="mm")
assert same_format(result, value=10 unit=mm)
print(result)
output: value=27.6 unit=mm
